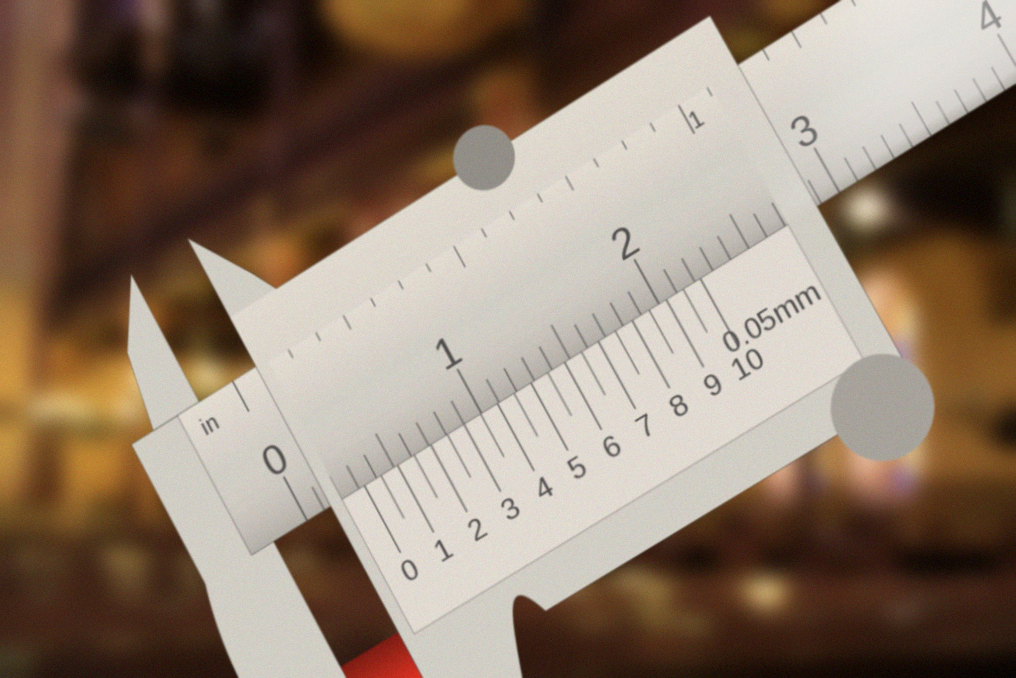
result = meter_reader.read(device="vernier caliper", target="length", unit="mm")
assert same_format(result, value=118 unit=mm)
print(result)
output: value=3.3 unit=mm
